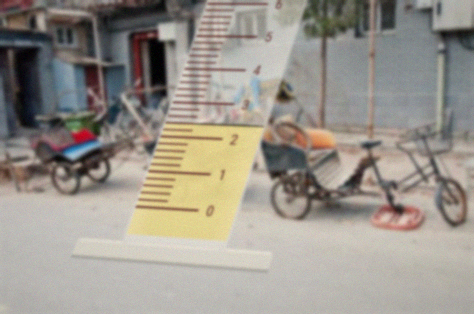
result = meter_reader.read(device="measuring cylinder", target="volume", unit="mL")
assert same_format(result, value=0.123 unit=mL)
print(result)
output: value=2.4 unit=mL
